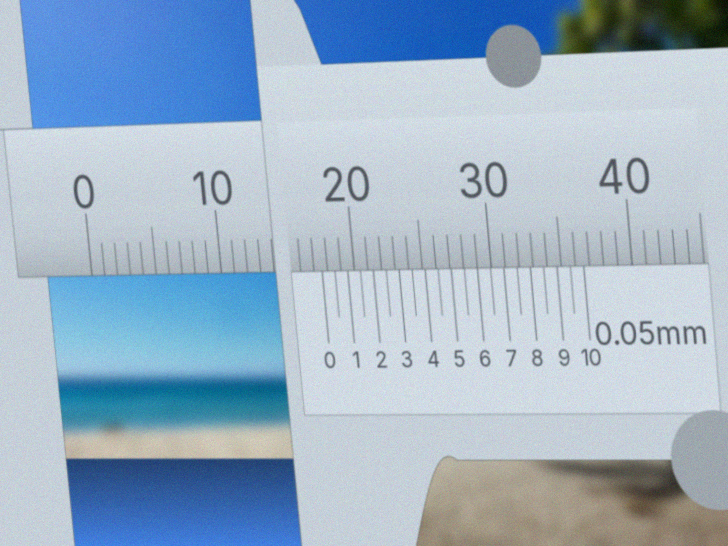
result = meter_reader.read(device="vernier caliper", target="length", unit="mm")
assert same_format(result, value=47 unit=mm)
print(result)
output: value=17.6 unit=mm
